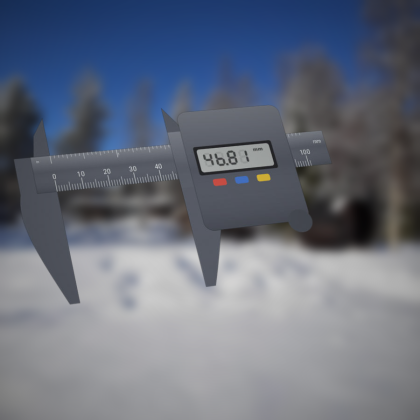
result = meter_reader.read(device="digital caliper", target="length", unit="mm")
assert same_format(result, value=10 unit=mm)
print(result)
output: value=46.81 unit=mm
